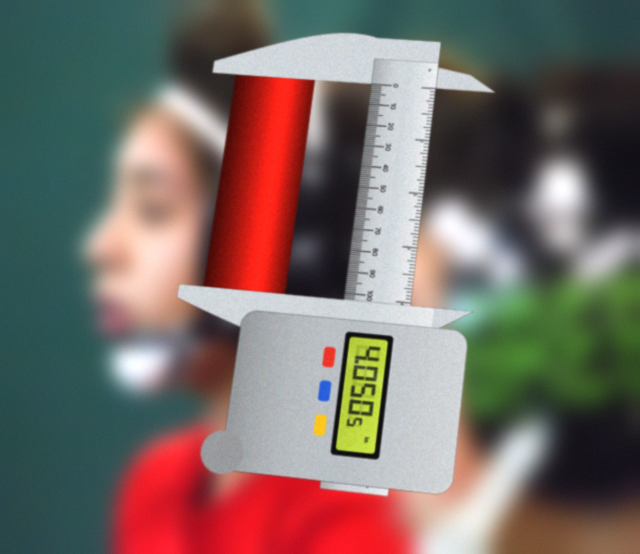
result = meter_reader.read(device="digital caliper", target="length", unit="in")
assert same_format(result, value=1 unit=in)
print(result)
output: value=4.0505 unit=in
